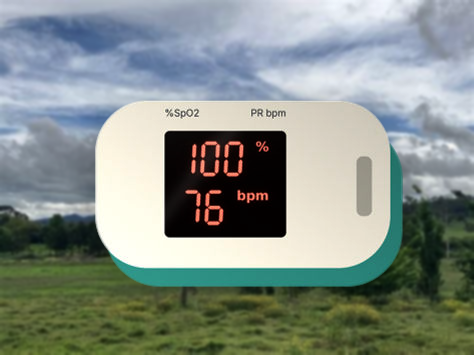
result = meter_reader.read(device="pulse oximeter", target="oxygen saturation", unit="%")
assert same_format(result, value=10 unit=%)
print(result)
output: value=100 unit=%
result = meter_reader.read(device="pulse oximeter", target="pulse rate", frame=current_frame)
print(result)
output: value=76 unit=bpm
